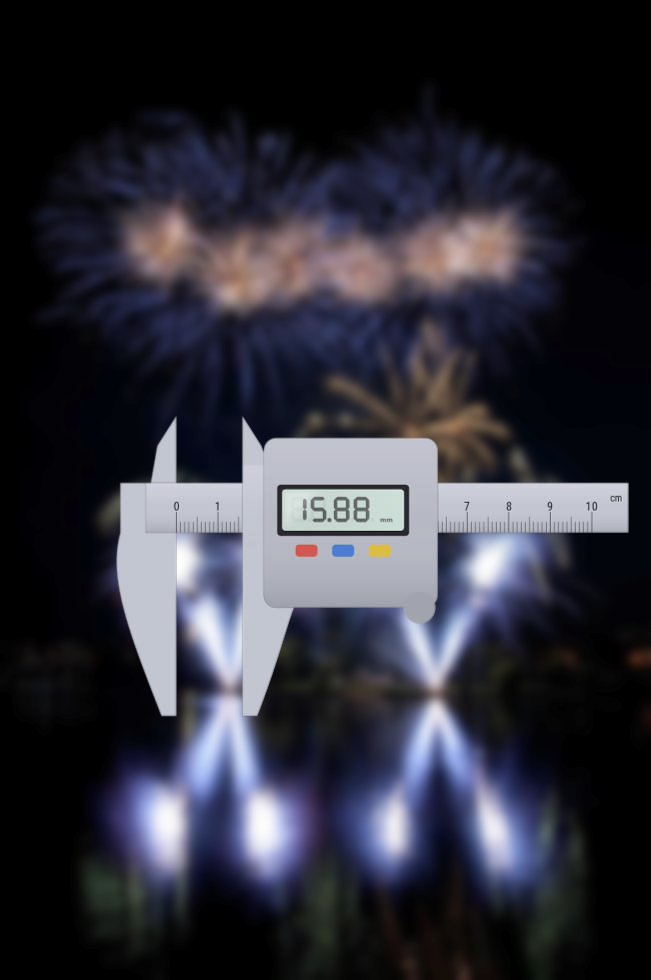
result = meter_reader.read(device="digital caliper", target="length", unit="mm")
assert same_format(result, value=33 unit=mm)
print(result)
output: value=15.88 unit=mm
